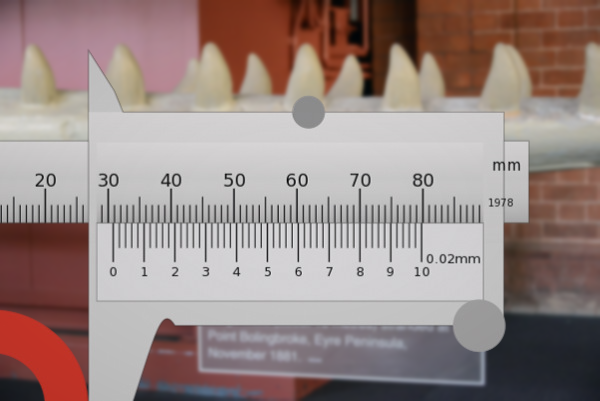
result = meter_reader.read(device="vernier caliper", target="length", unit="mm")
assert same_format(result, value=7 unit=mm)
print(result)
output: value=30.8 unit=mm
